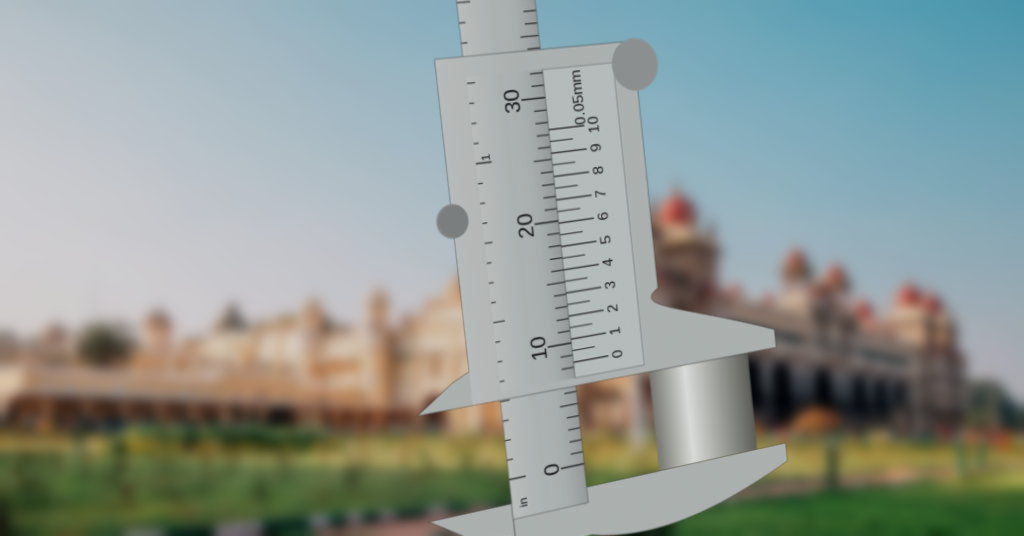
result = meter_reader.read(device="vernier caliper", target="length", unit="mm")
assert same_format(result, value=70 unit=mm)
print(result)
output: value=8.4 unit=mm
